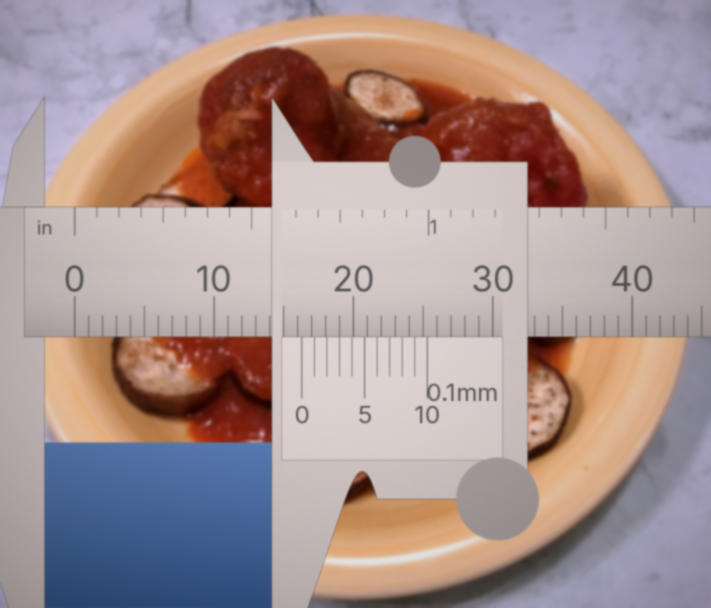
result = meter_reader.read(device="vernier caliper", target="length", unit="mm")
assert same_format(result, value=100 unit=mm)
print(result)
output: value=16.3 unit=mm
